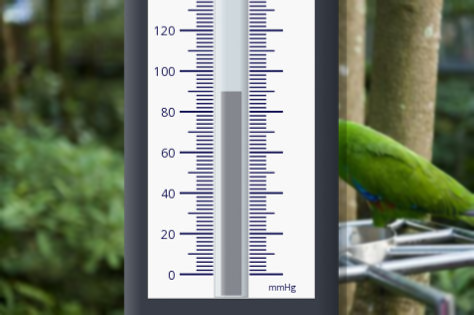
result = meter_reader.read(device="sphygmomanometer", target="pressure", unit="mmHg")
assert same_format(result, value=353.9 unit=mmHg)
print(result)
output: value=90 unit=mmHg
